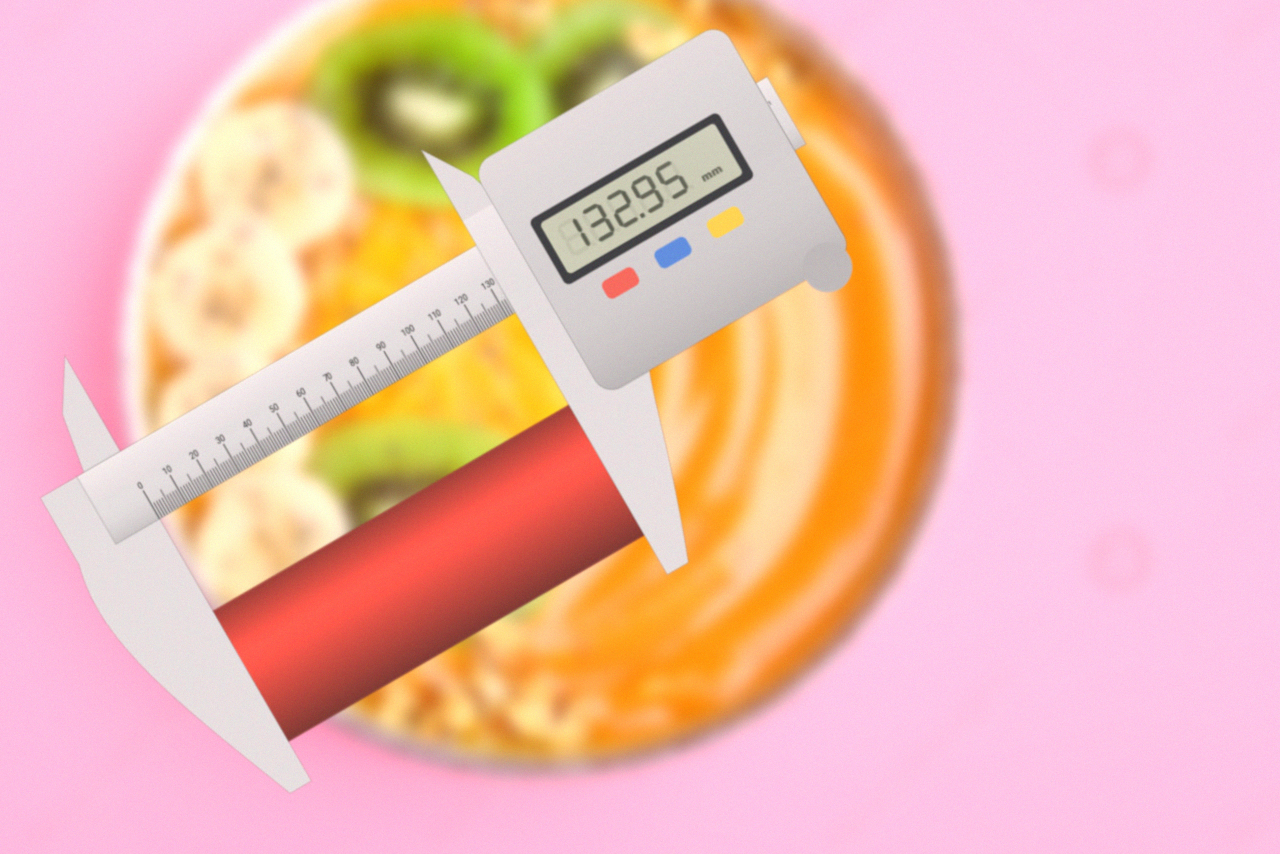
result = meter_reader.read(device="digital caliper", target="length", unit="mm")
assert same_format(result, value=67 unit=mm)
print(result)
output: value=132.95 unit=mm
